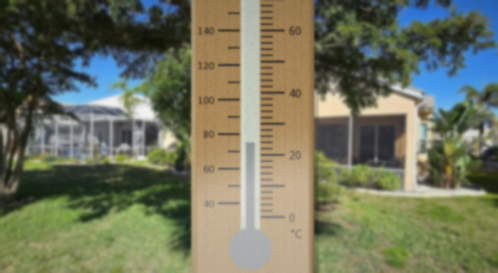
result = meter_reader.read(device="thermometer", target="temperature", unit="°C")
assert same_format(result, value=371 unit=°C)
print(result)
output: value=24 unit=°C
